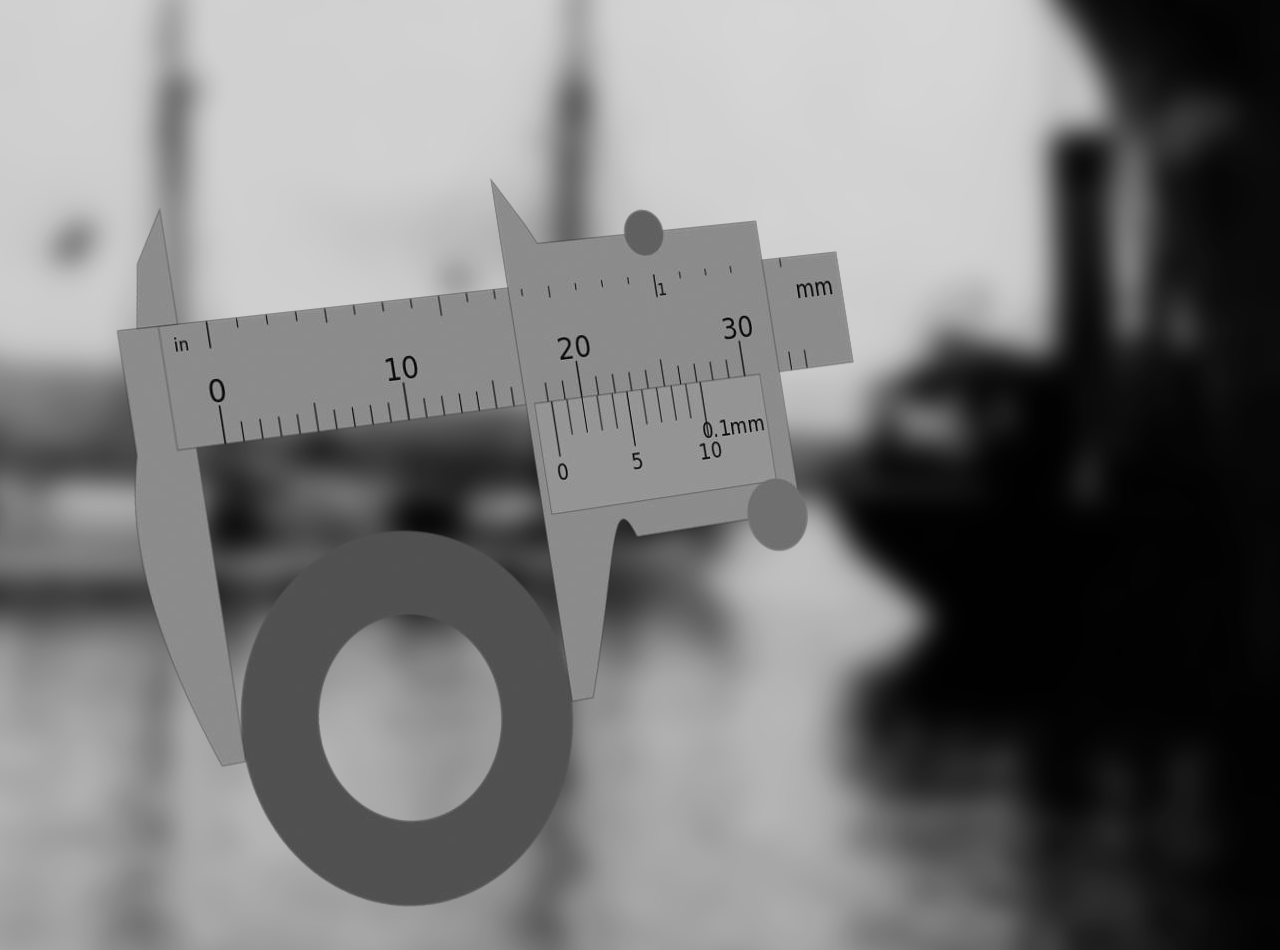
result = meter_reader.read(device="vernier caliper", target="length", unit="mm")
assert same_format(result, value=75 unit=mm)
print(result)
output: value=18.2 unit=mm
